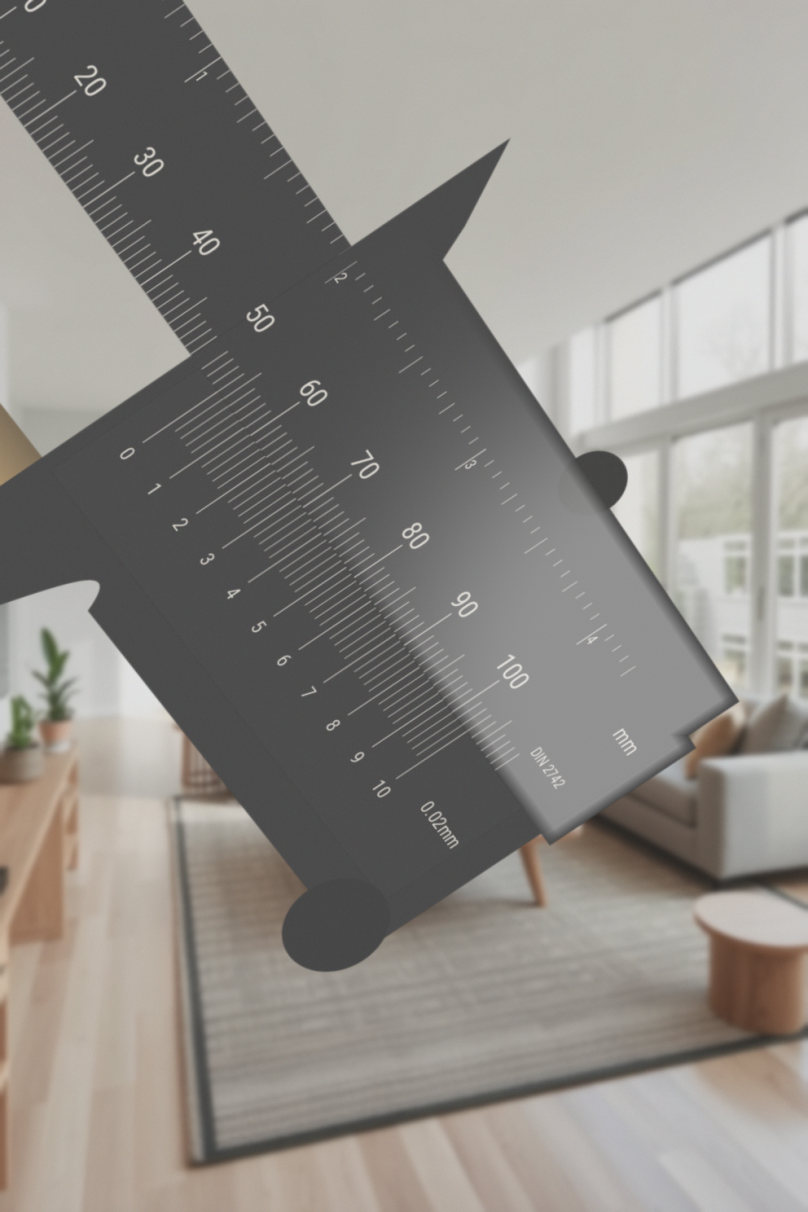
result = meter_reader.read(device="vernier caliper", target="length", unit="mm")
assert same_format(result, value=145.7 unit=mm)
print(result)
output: value=54.0 unit=mm
